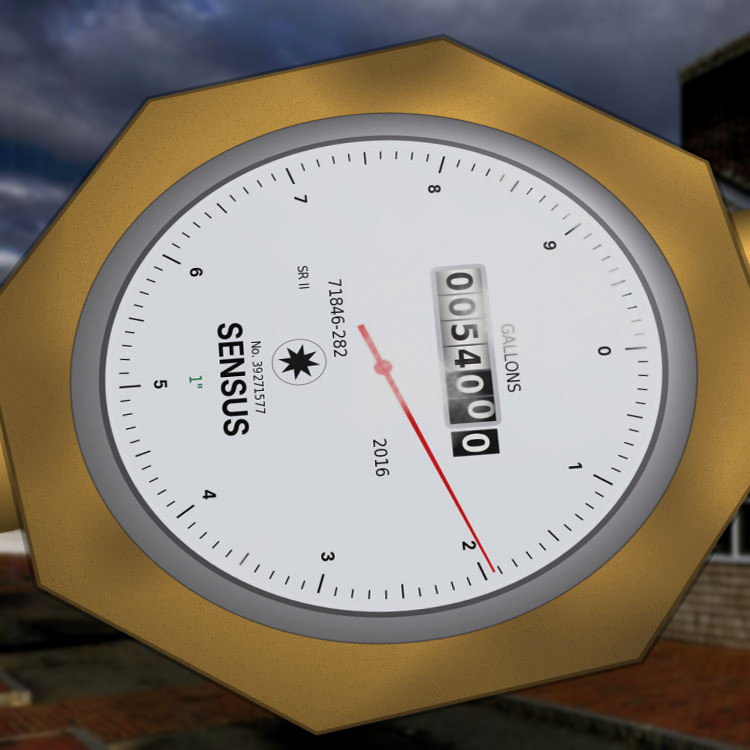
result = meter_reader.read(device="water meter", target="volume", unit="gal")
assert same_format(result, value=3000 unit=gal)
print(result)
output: value=54001.9 unit=gal
